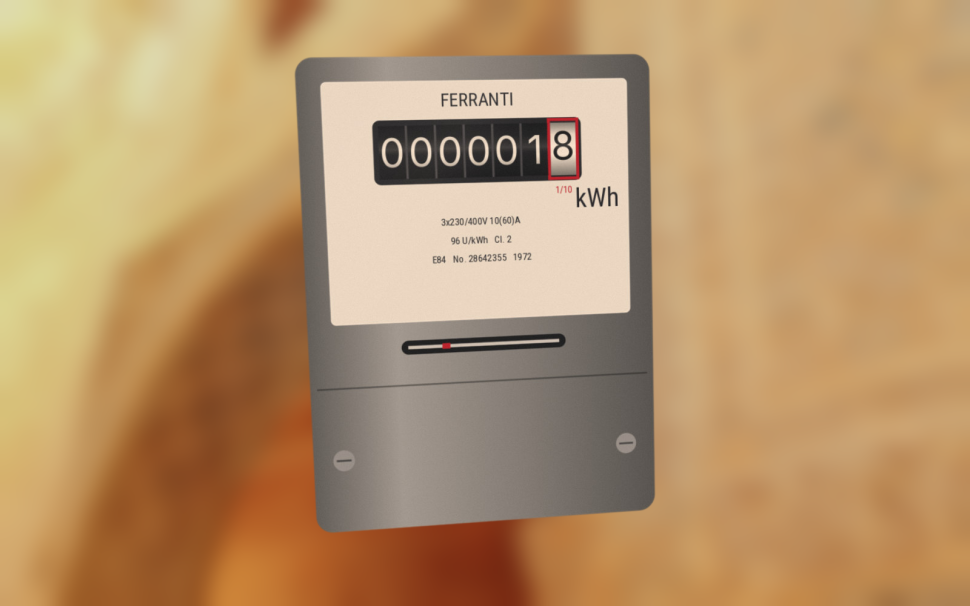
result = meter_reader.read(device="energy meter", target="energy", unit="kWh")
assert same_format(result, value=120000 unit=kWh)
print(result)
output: value=1.8 unit=kWh
